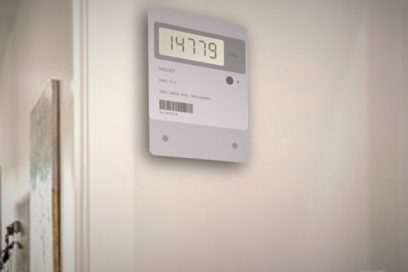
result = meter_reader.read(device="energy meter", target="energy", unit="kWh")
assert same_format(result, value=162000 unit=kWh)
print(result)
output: value=14779 unit=kWh
